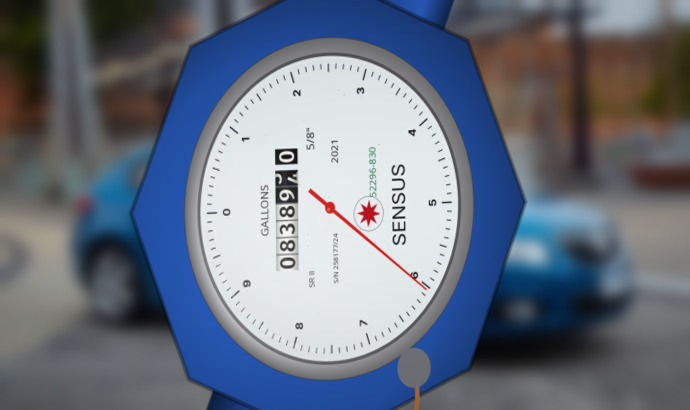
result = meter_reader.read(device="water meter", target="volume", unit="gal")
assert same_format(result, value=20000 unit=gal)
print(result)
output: value=838936.0 unit=gal
